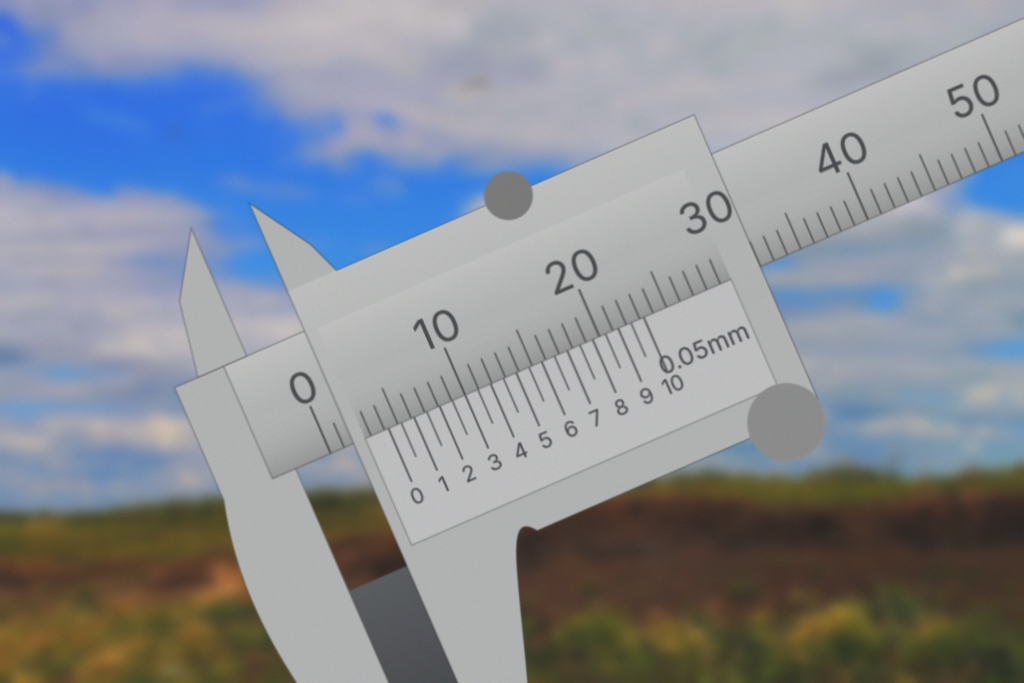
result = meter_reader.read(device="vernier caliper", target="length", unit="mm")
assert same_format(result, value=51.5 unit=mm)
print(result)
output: value=4.3 unit=mm
